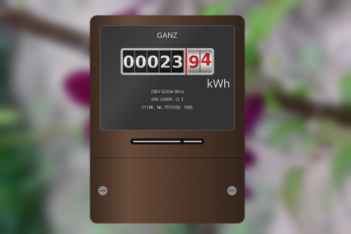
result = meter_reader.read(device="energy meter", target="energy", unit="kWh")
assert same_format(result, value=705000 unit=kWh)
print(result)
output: value=23.94 unit=kWh
